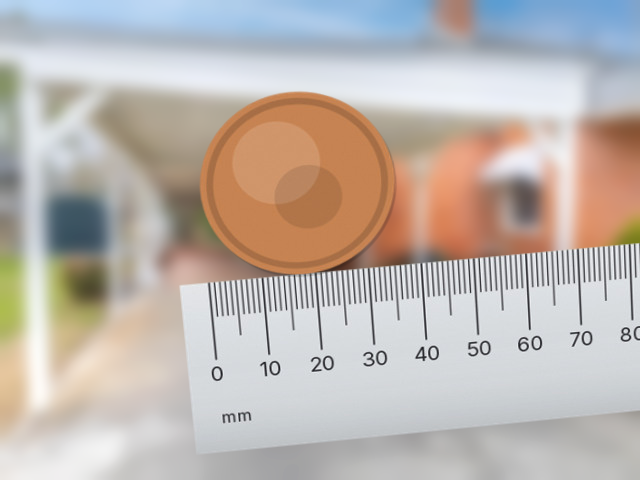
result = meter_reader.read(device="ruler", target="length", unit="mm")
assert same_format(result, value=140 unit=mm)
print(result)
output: value=36 unit=mm
